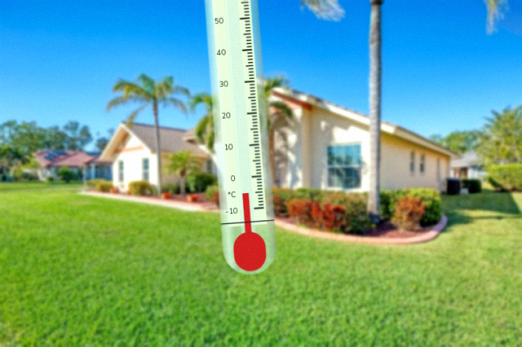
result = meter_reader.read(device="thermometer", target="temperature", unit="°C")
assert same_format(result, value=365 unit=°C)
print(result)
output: value=-5 unit=°C
